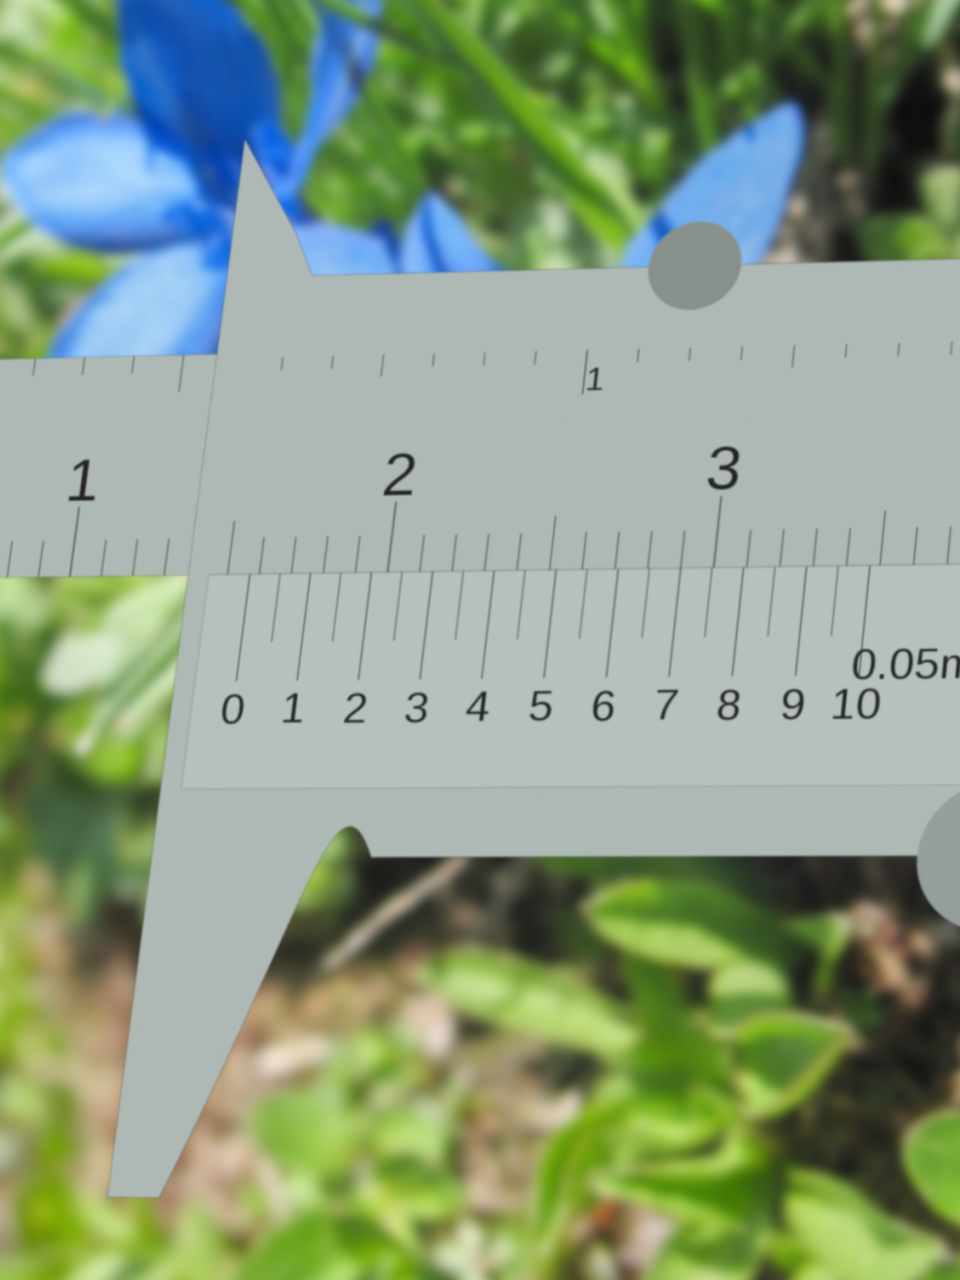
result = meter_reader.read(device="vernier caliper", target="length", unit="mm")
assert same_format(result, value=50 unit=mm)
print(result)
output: value=15.70 unit=mm
